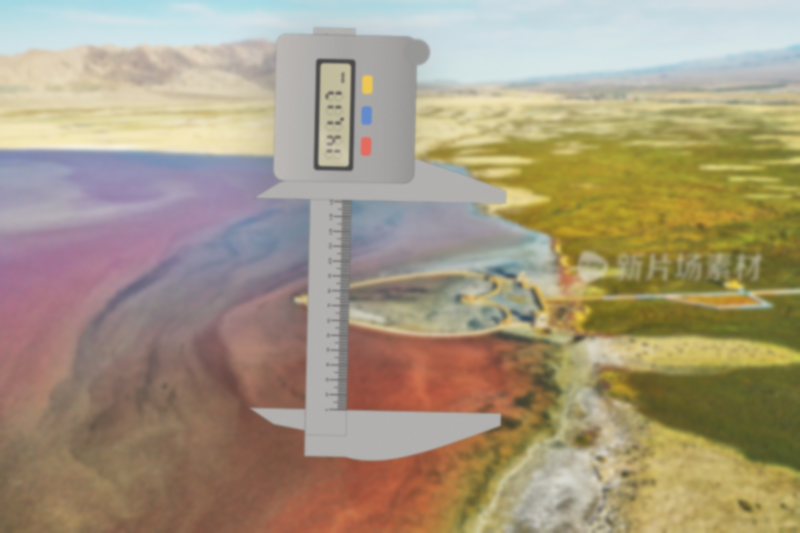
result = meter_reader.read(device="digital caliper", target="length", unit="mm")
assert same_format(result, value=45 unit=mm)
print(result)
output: value=141.17 unit=mm
